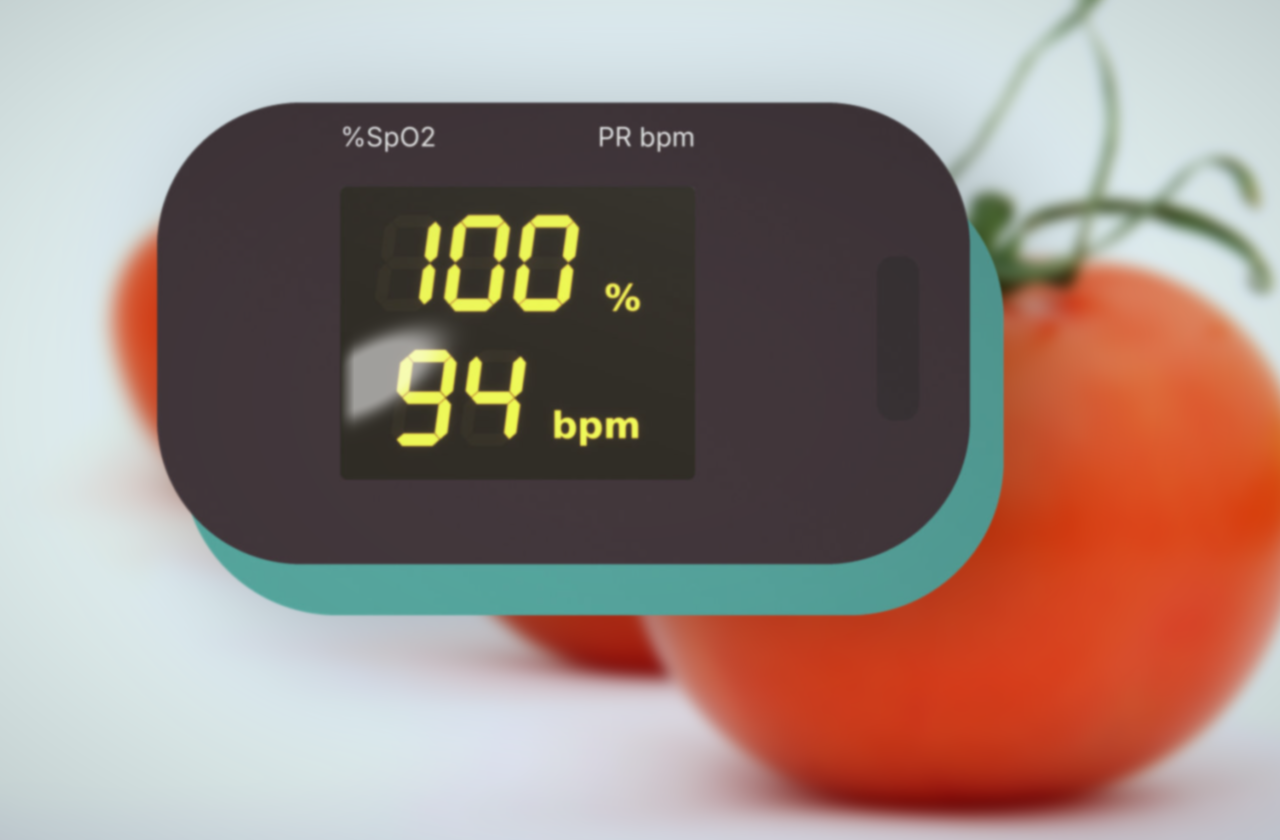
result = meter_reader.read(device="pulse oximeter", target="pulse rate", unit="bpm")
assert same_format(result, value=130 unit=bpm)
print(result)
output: value=94 unit=bpm
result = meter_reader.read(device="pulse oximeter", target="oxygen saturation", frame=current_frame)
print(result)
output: value=100 unit=%
